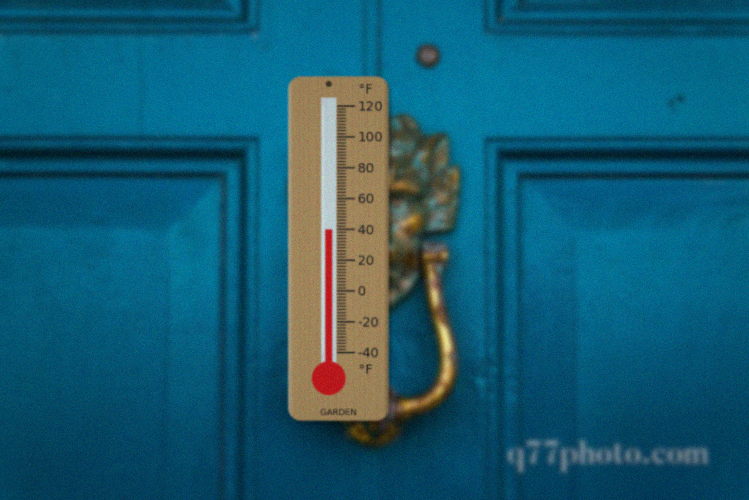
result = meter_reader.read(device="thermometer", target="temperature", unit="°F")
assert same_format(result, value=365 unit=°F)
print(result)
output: value=40 unit=°F
